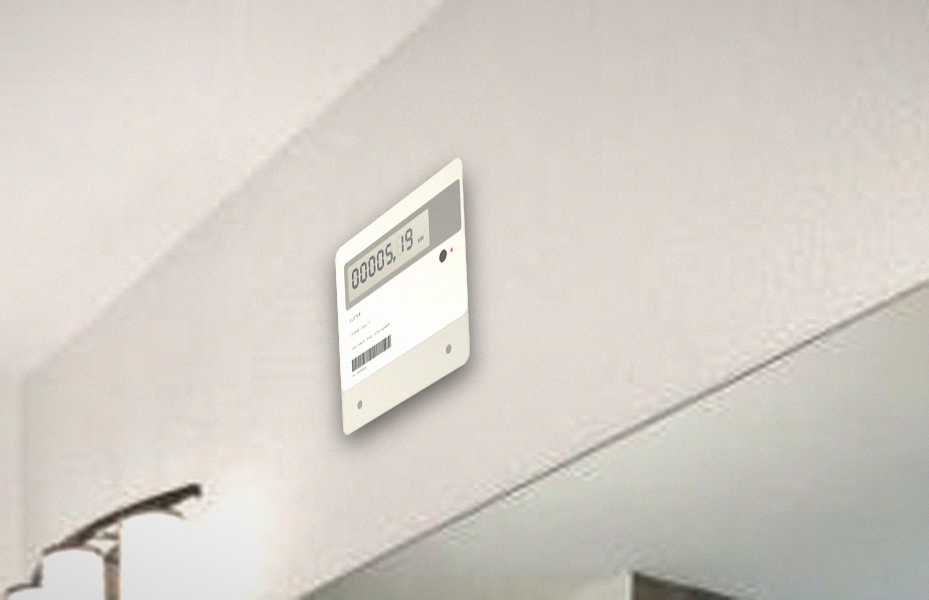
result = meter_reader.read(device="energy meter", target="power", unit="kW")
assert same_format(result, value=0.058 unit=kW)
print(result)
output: value=5.19 unit=kW
